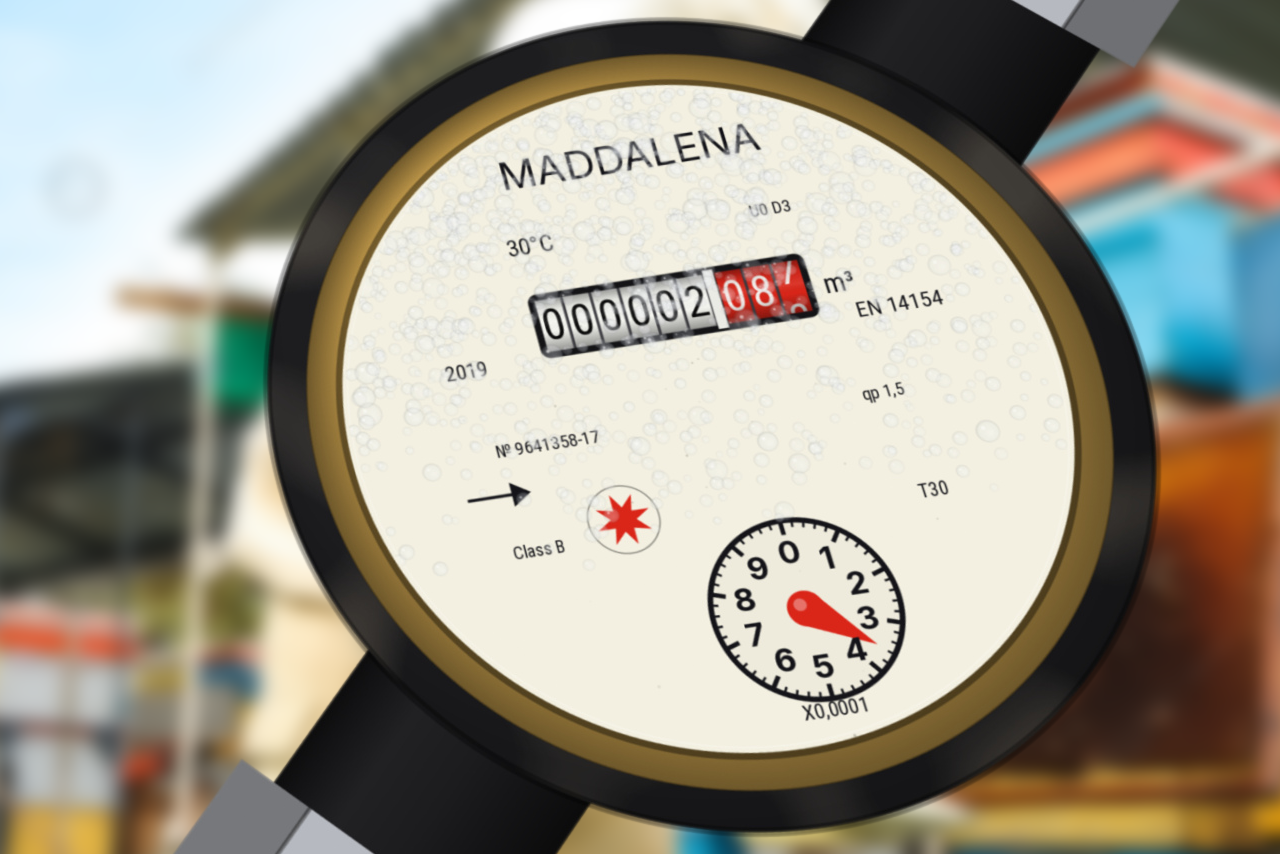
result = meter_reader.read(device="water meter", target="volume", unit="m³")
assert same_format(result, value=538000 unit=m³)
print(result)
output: value=2.0873 unit=m³
